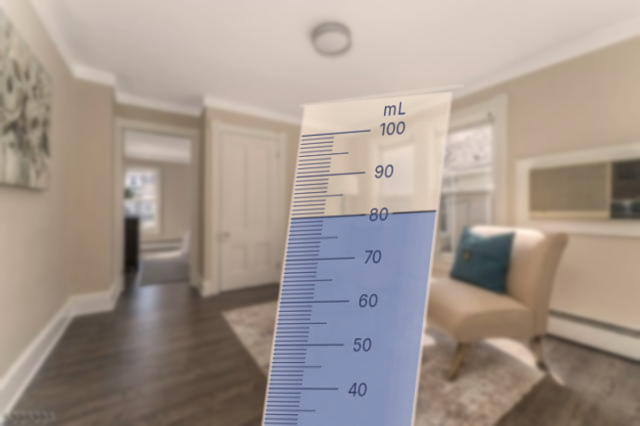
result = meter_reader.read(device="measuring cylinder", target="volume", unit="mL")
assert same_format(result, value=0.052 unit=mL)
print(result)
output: value=80 unit=mL
